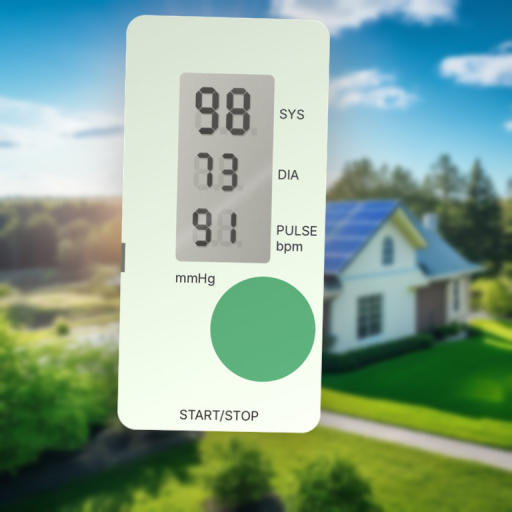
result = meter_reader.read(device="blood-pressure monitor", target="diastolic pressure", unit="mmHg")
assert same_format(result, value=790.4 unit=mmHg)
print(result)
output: value=73 unit=mmHg
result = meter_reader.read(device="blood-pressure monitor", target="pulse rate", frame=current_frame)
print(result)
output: value=91 unit=bpm
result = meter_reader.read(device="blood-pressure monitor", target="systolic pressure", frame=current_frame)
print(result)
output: value=98 unit=mmHg
